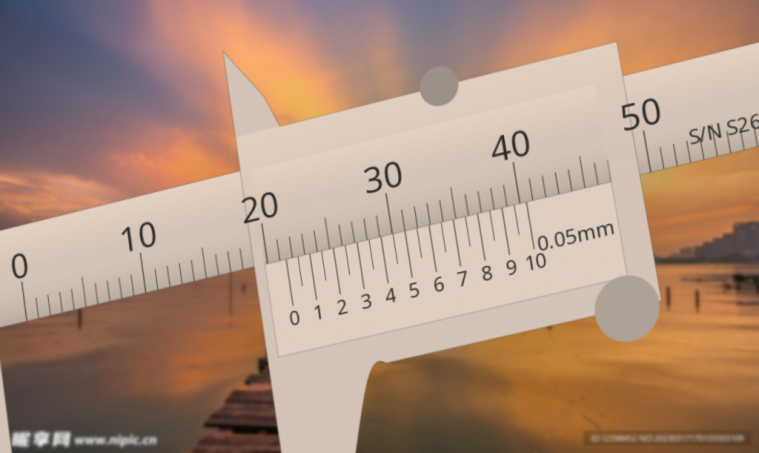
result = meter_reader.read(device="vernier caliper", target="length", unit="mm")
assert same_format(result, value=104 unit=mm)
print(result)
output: value=21.5 unit=mm
